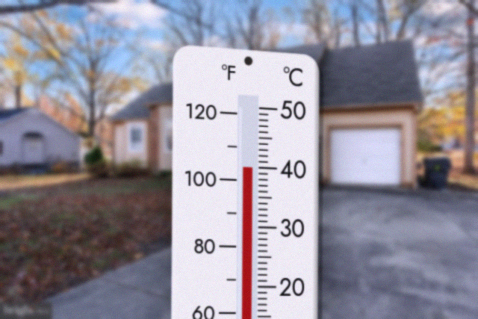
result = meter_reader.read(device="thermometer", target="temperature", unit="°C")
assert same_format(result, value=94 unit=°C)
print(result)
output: value=40 unit=°C
